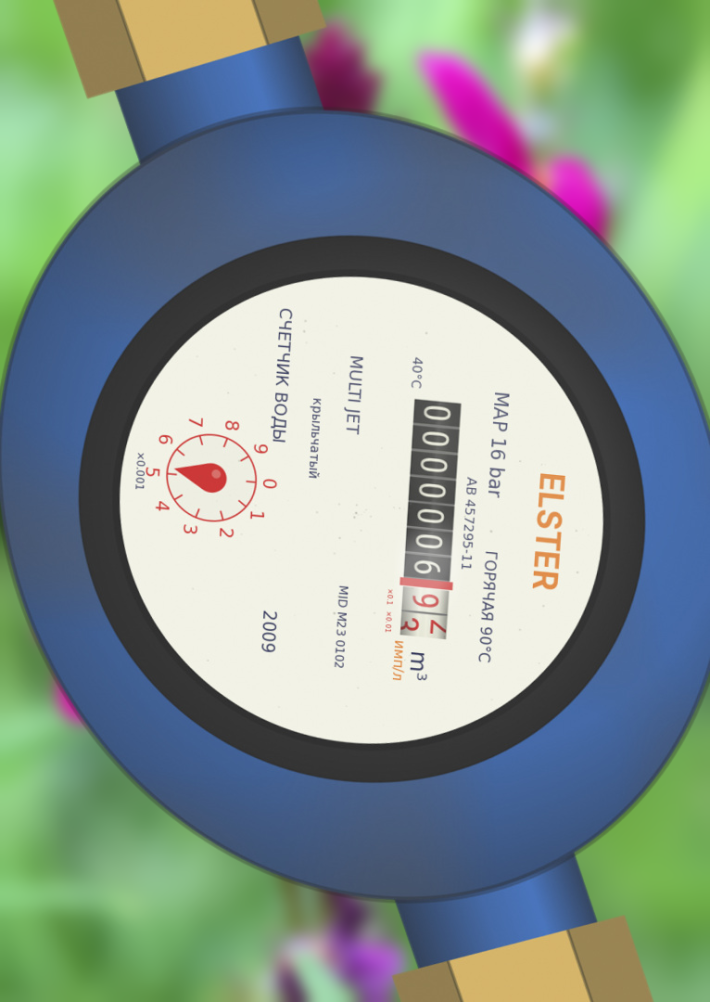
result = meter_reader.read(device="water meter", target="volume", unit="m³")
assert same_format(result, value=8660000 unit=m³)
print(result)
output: value=6.925 unit=m³
